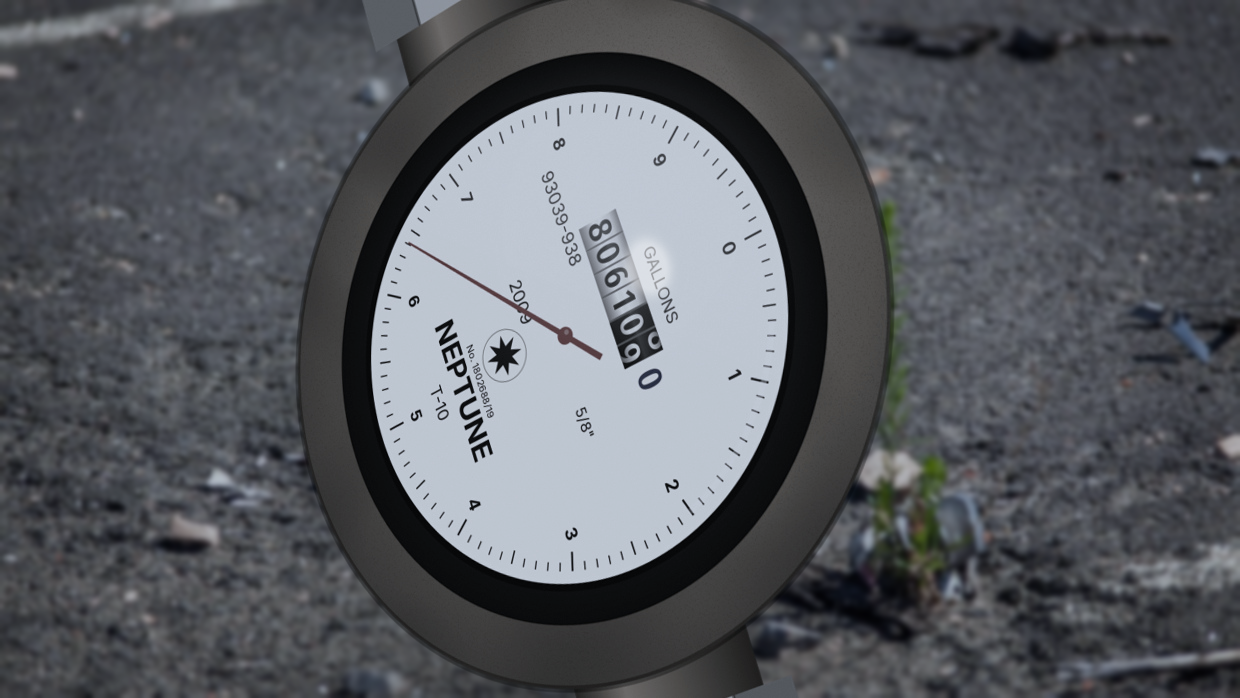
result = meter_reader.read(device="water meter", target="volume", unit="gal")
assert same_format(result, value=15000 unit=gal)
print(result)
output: value=8061086.4 unit=gal
